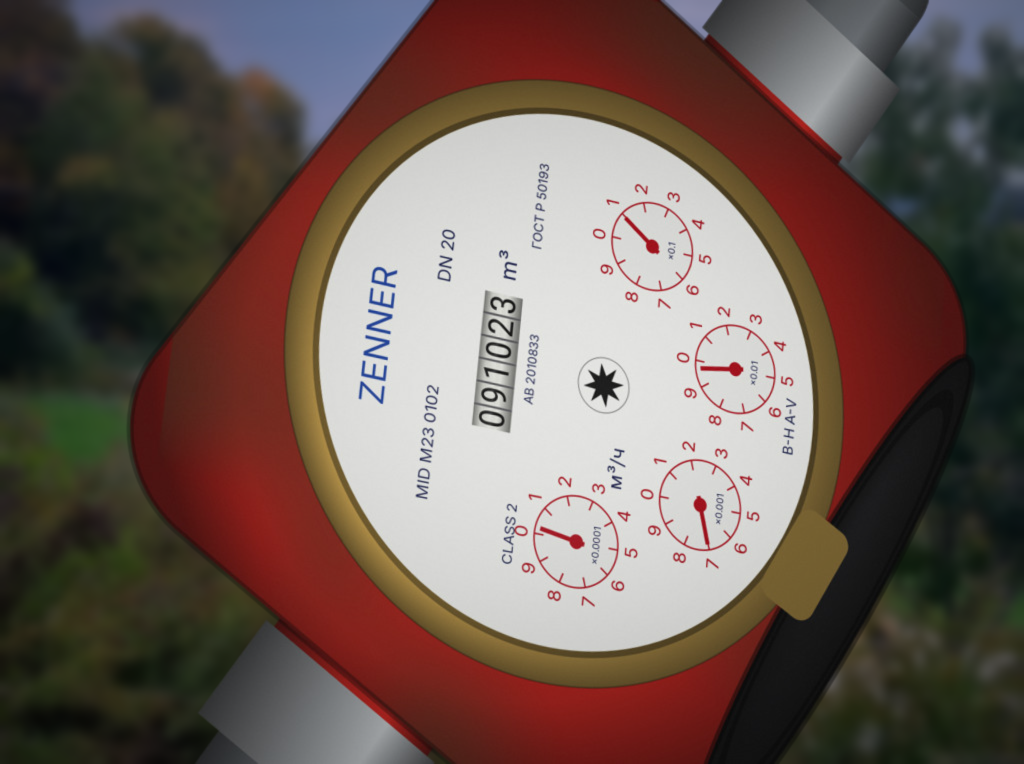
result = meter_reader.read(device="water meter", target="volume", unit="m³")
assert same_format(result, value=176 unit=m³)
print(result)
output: value=91023.0970 unit=m³
